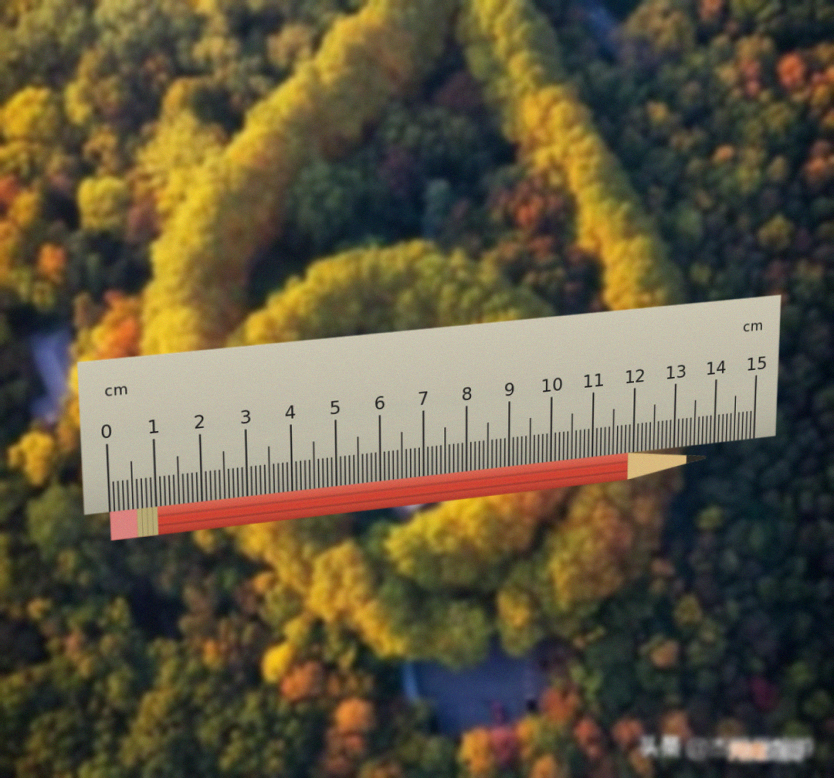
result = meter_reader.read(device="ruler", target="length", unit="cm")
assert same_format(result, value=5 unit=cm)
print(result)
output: value=13.8 unit=cm
